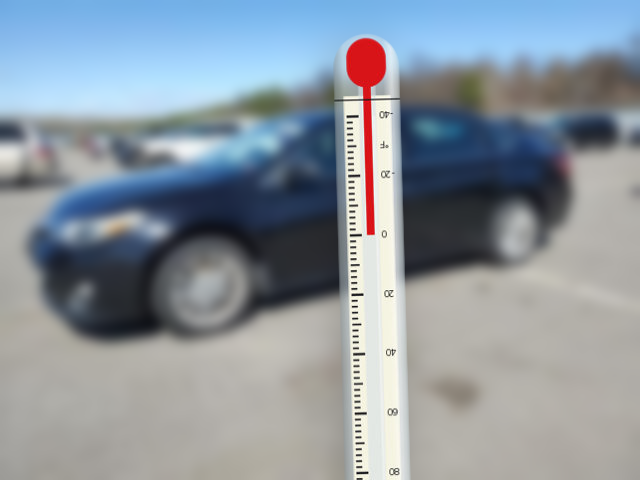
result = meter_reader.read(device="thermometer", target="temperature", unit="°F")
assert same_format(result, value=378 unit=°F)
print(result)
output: value=0 unit=°F
